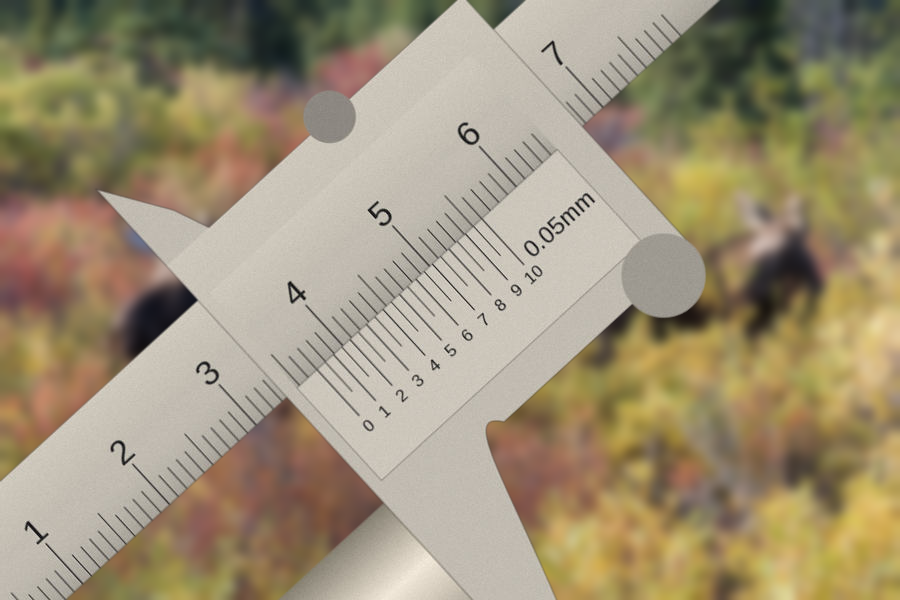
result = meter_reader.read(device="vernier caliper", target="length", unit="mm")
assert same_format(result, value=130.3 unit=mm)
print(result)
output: value=37.0 unit=mm
